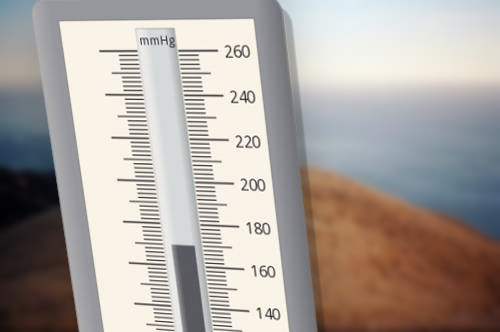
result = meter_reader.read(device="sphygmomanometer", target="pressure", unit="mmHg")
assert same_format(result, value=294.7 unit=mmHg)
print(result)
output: value=170 unit=mmHg
